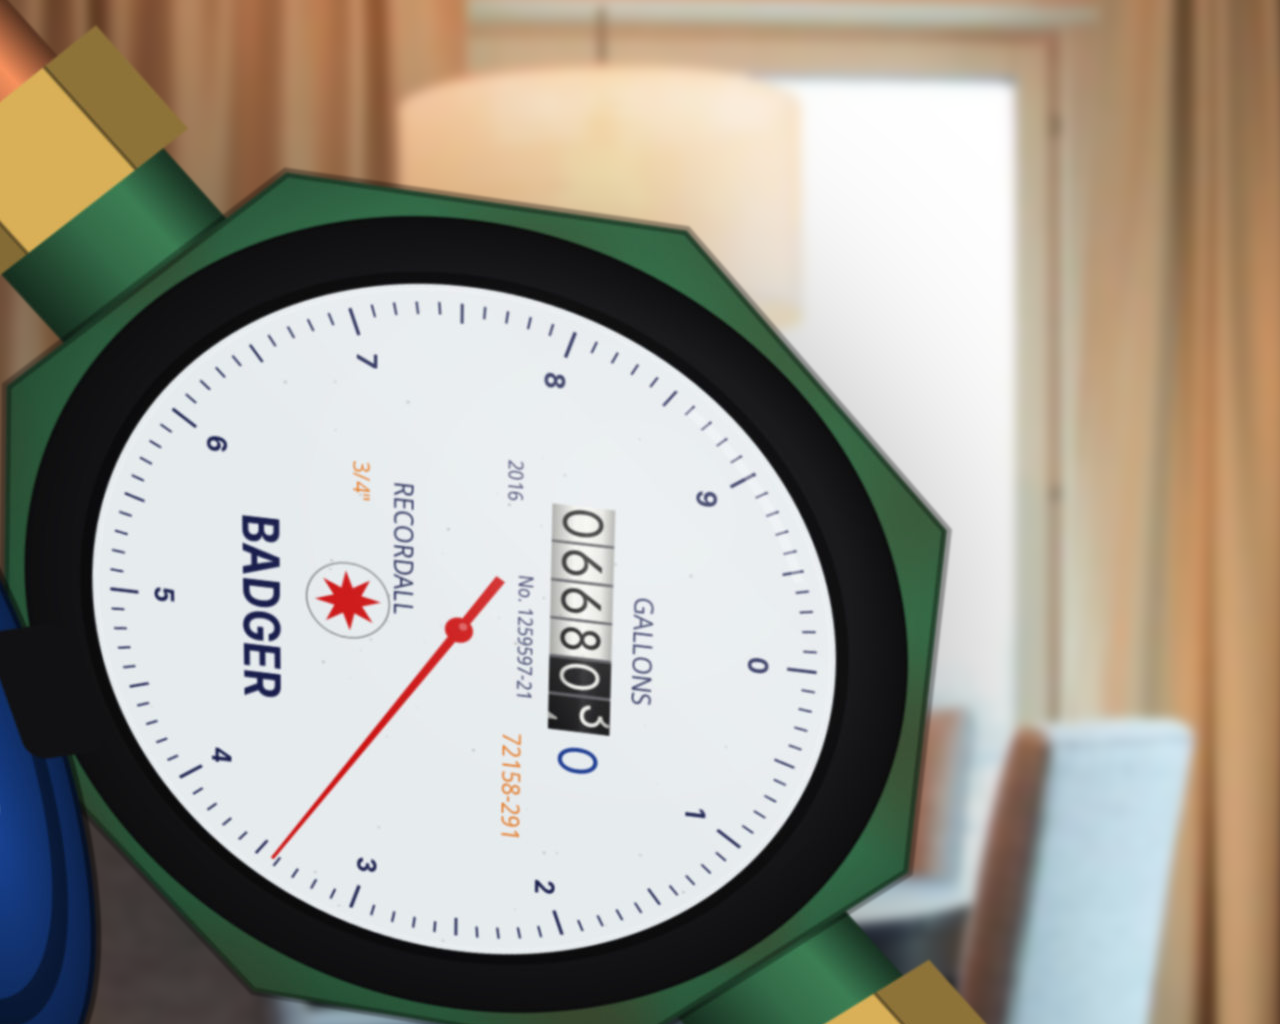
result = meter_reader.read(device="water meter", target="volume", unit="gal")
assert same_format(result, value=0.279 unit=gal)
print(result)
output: value=668033.4 unit=gal
